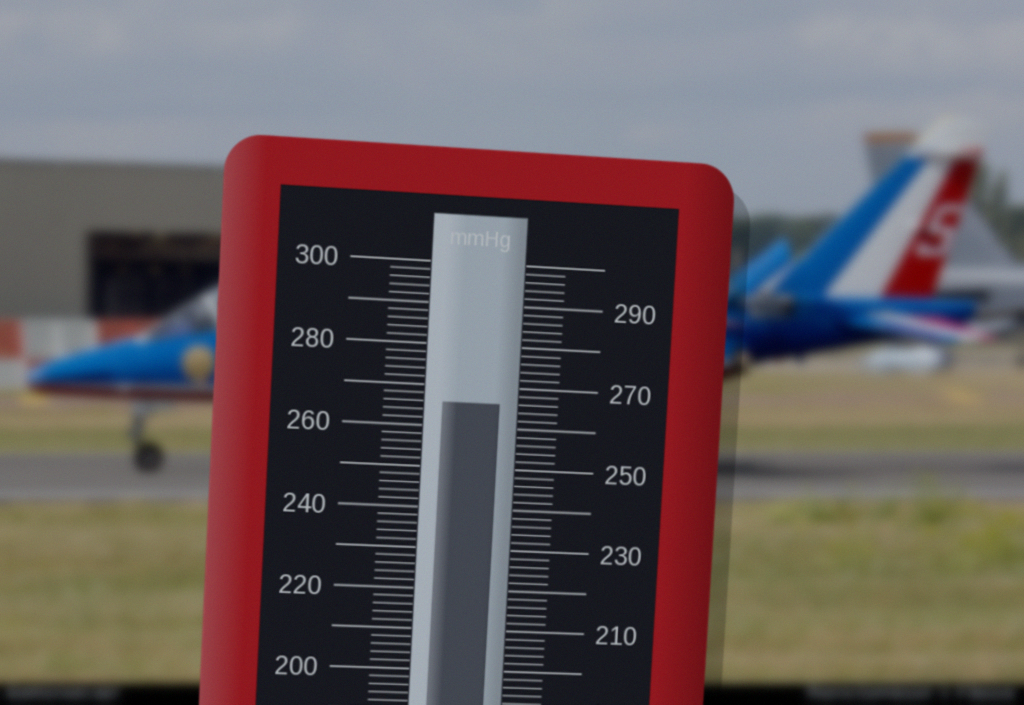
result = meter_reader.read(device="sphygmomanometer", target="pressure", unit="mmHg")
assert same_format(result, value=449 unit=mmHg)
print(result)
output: value=266 unit=mmHg
